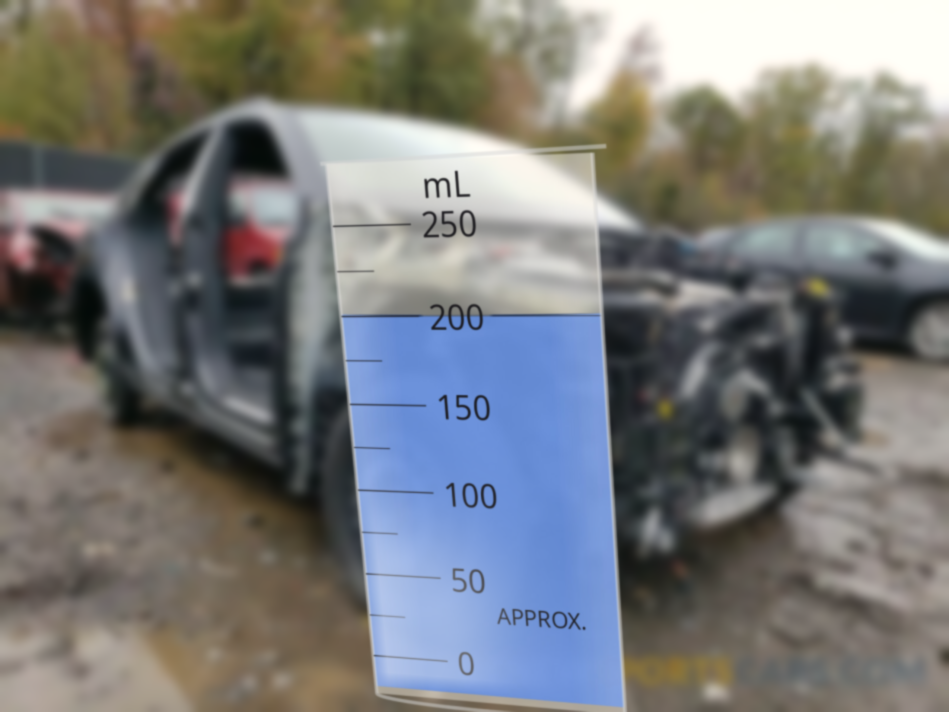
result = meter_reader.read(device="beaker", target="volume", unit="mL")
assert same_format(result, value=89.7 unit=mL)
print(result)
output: value=200 unit=mL
